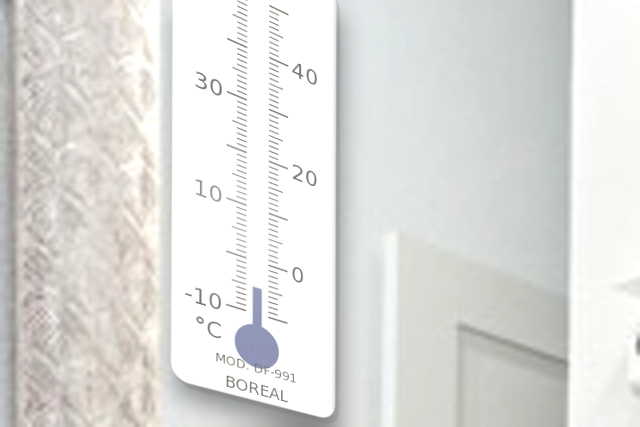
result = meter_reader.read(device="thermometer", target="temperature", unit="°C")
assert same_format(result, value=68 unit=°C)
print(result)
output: value=-5 unit=°C
